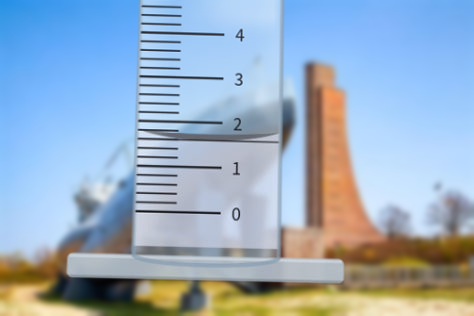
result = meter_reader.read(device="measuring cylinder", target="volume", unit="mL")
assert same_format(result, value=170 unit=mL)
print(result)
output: value=1.6 unit=mL
